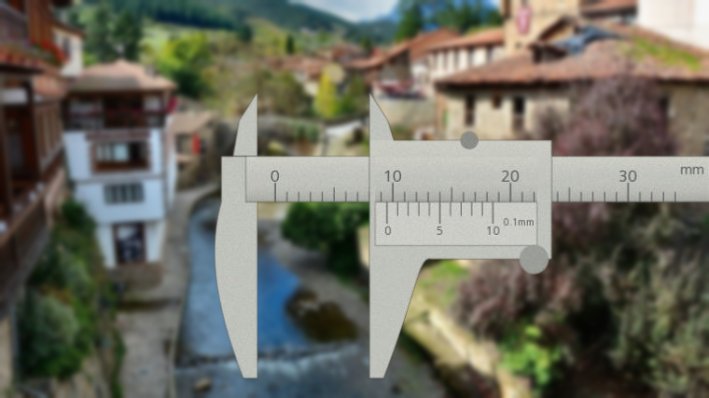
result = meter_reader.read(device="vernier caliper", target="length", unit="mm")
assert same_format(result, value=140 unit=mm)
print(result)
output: value=9.5 unit=mm
